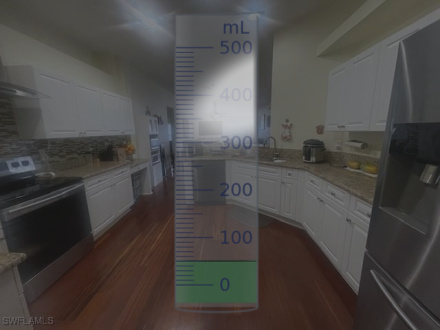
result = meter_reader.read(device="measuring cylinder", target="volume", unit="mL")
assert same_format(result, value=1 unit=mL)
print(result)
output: value=50 unit=mL
